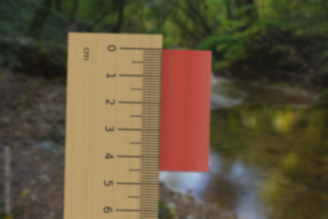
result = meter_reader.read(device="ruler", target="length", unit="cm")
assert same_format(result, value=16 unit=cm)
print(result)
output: value=4.5 unit=cm
